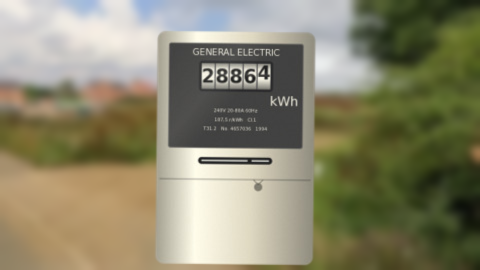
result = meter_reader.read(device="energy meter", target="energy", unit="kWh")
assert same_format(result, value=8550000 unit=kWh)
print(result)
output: value=28864 unit=kWh
